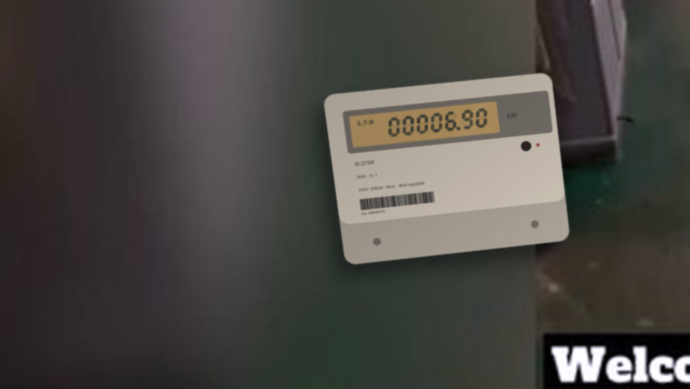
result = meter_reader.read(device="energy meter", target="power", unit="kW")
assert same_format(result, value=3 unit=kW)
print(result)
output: value=6.90 unit=kW
